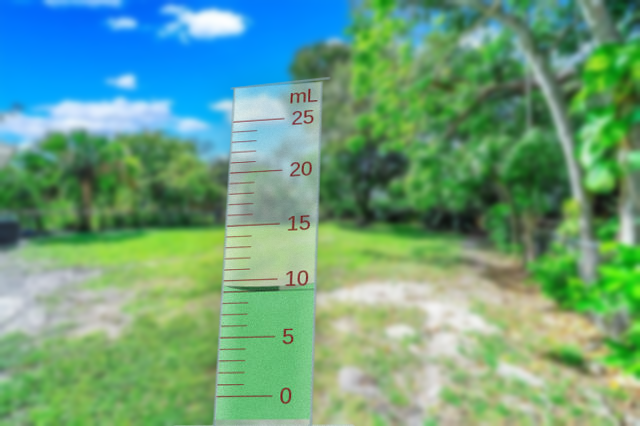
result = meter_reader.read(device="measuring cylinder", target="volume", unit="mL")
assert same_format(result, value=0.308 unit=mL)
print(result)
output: value=9 unit=mL
